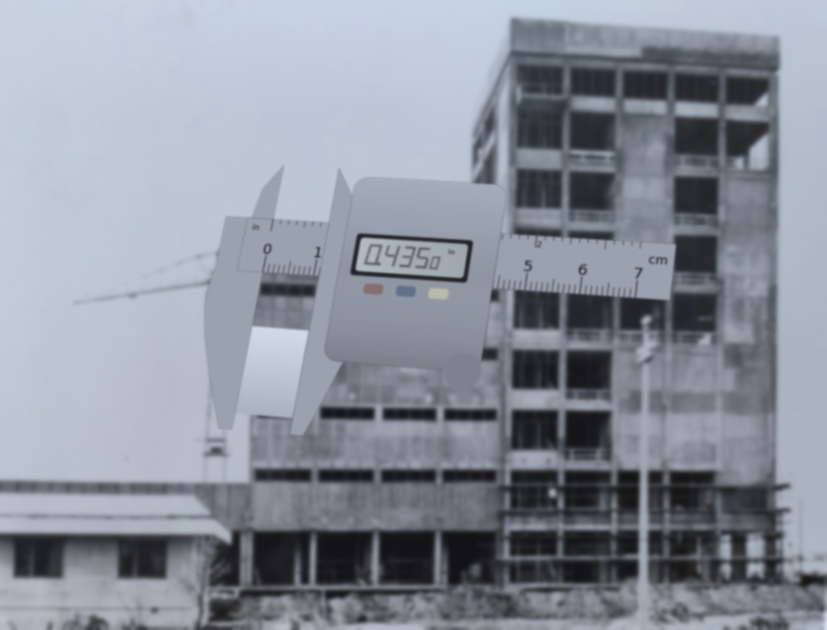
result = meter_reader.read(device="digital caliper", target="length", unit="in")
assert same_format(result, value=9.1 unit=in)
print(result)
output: value=0.4350 unit=in
